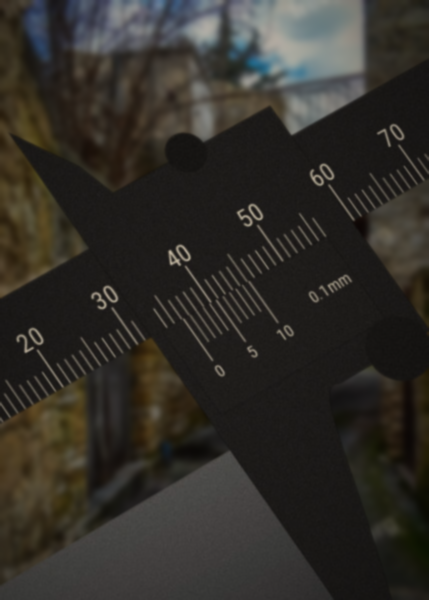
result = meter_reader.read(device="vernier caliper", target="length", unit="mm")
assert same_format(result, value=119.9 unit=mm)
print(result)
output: value=36.2 unit=mm
